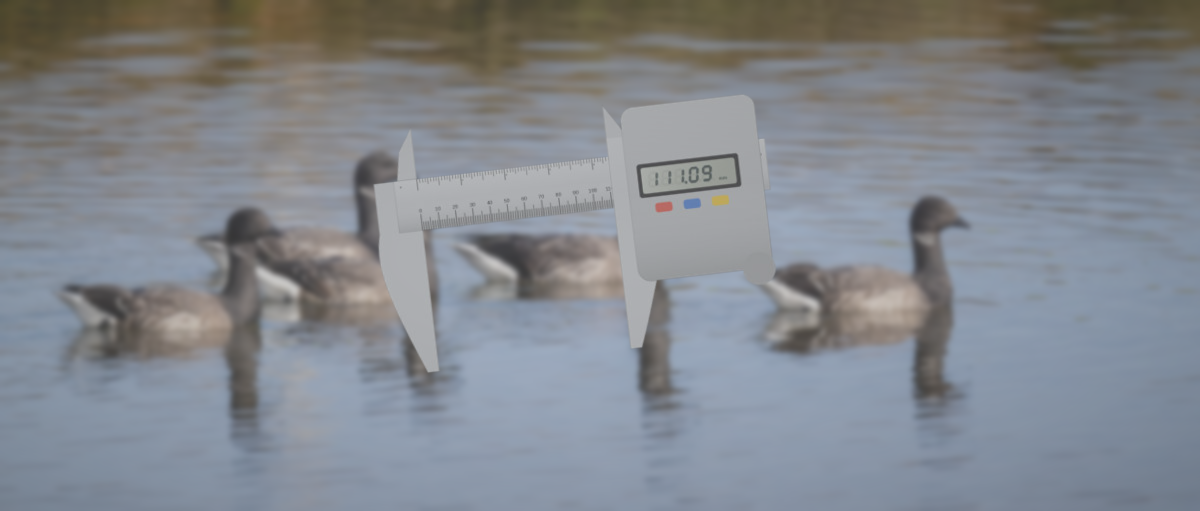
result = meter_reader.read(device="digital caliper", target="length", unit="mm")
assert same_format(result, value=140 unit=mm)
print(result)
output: value=111.09 unit=mm
